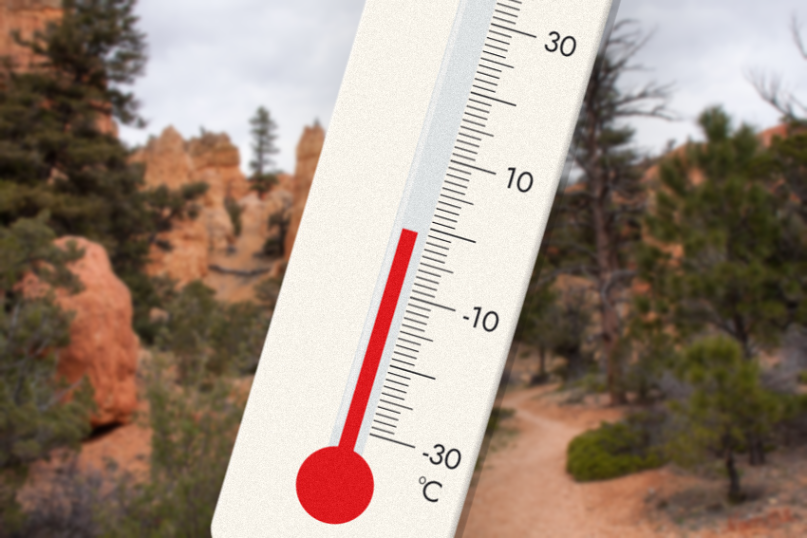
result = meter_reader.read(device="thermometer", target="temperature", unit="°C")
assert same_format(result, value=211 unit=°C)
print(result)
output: value=-1 unit=°C
